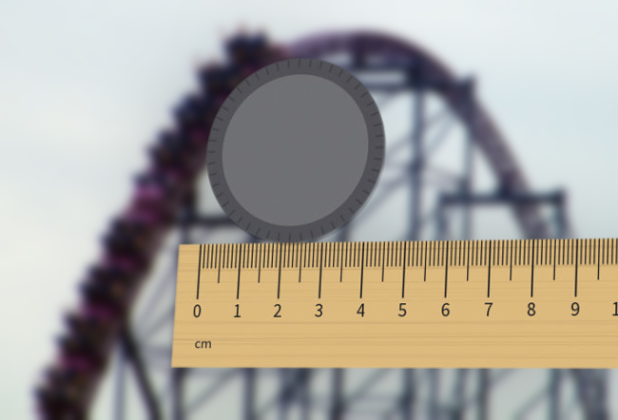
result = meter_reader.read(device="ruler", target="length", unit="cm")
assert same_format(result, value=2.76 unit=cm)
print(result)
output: value=4.4 unit=cm
